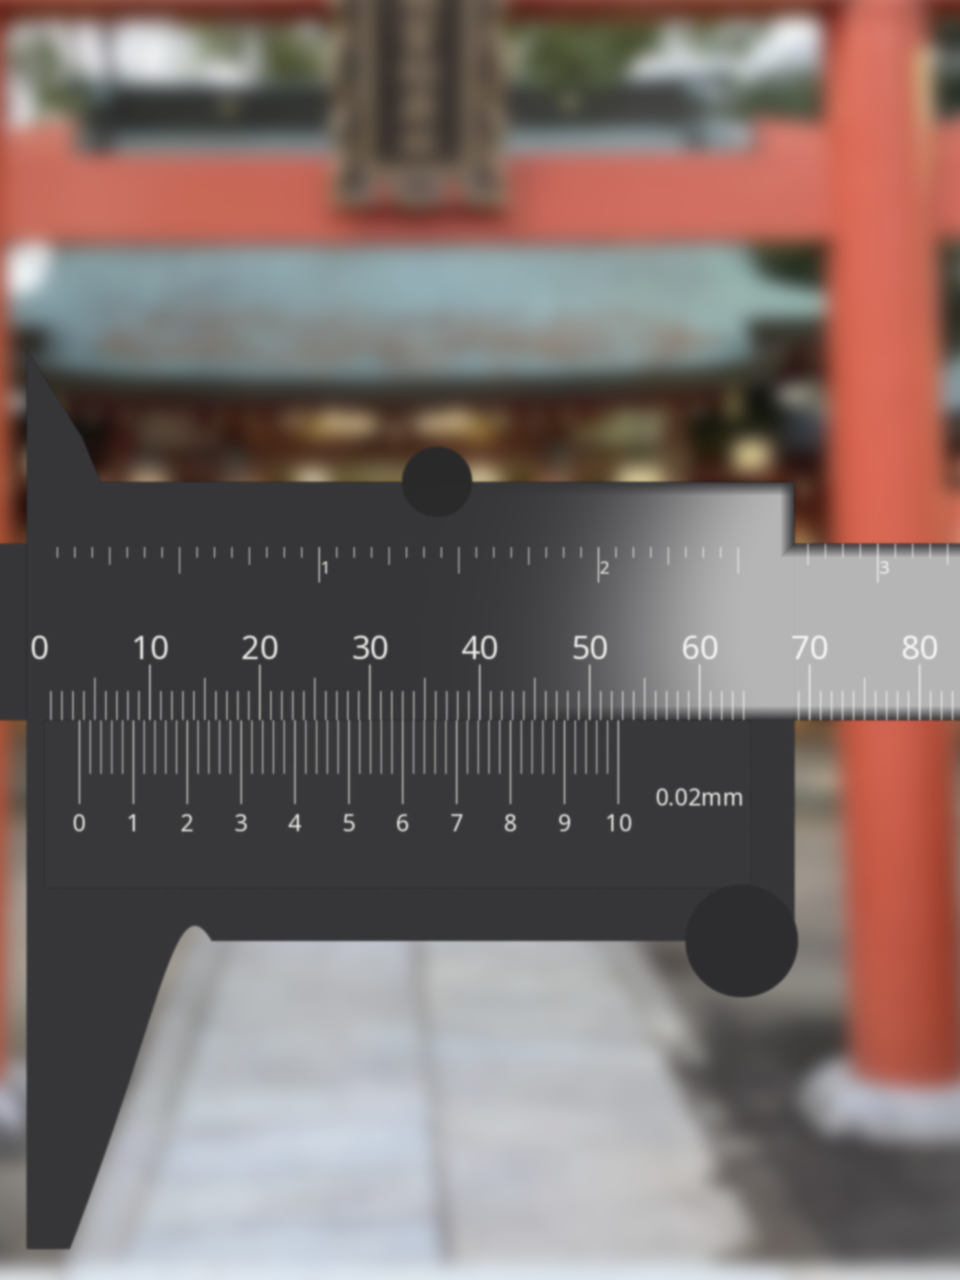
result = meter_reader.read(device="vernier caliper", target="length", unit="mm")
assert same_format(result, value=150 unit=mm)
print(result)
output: value=3.6 unit=mm
